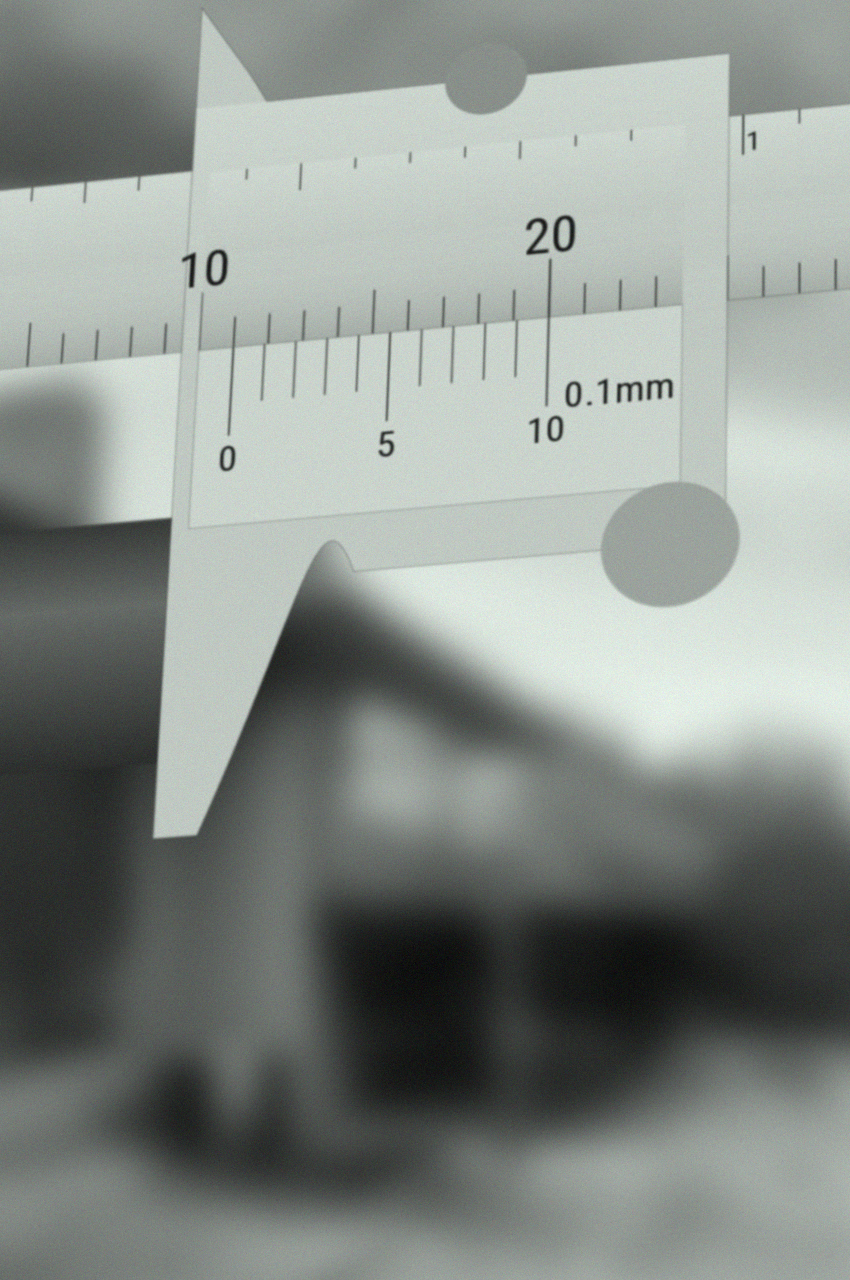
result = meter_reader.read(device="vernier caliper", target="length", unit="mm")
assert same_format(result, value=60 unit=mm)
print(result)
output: value=11.0 unit=mm
